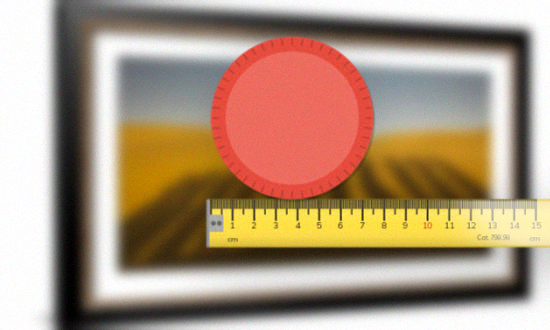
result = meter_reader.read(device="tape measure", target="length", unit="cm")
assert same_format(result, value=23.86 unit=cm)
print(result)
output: value=7.5 unit=cm
